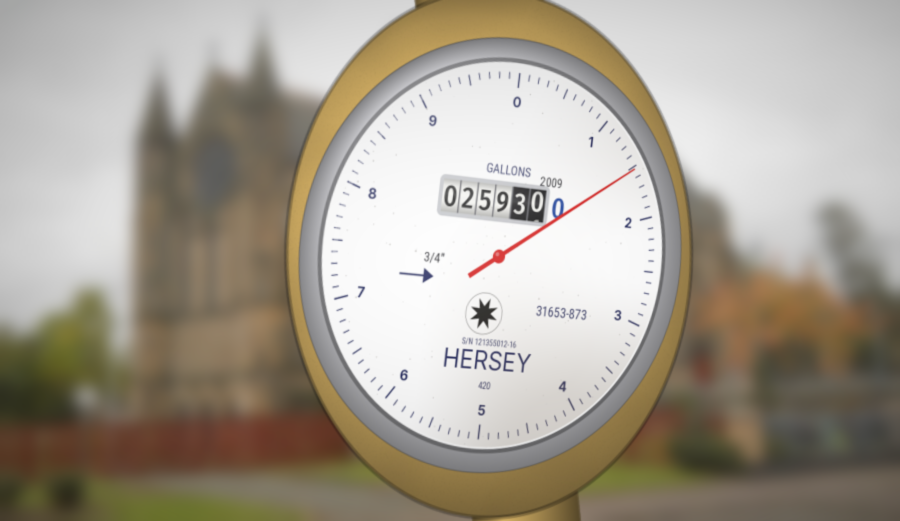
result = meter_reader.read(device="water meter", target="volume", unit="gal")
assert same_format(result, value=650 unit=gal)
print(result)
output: value=259301.5 unit=gal
